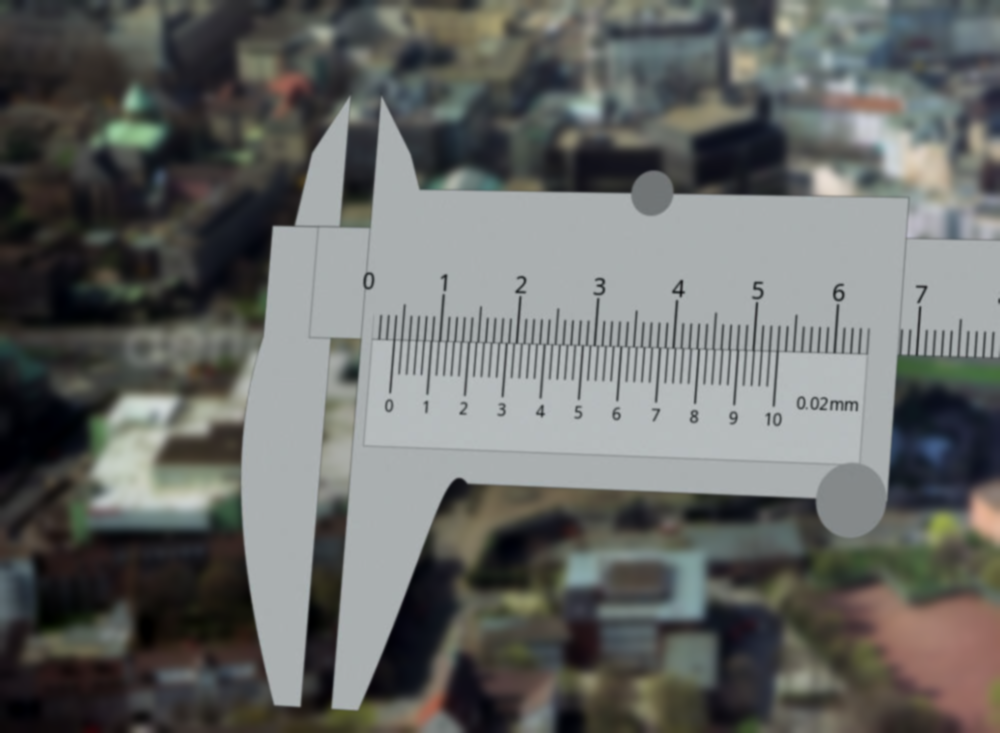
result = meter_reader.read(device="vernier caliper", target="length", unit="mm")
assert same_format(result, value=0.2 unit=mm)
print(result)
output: value=4.0 unit=mm
